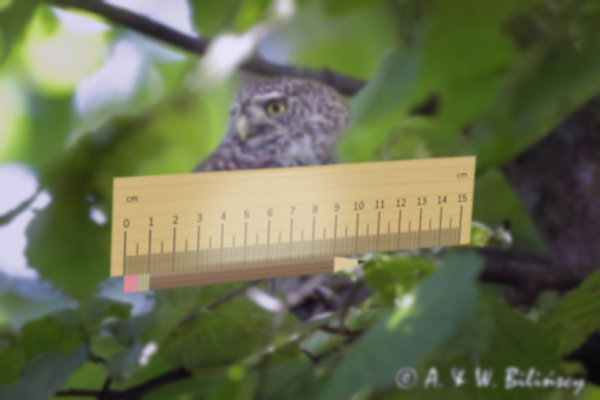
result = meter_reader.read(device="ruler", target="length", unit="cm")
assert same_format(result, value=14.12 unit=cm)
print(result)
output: value=10.5 unit=cm
